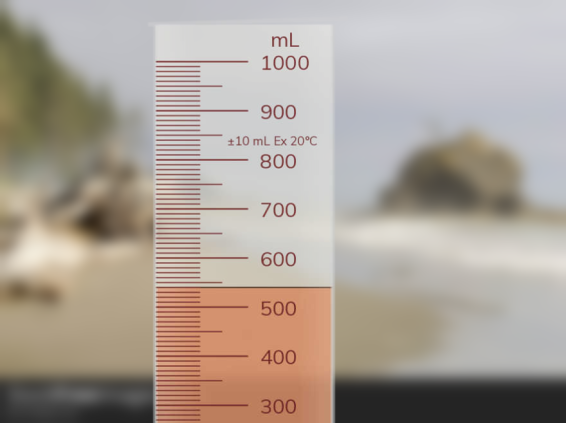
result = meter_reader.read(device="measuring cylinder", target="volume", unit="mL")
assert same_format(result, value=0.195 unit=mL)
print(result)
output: value=540 unit=mL
